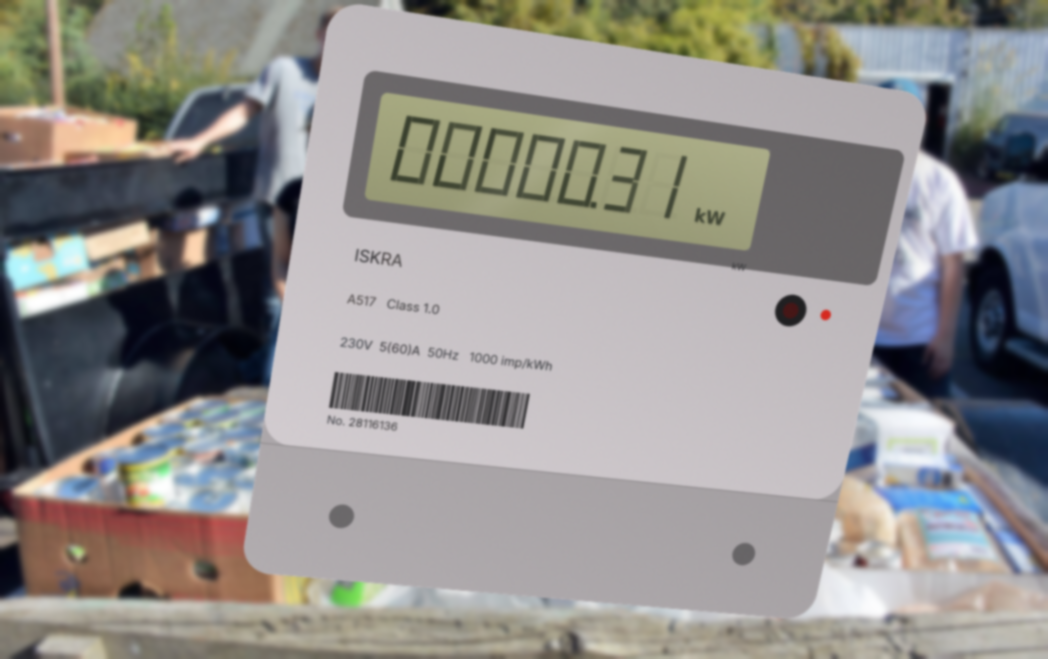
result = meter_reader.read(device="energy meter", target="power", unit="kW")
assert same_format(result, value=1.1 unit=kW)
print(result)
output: value=0.31 unit=kW
